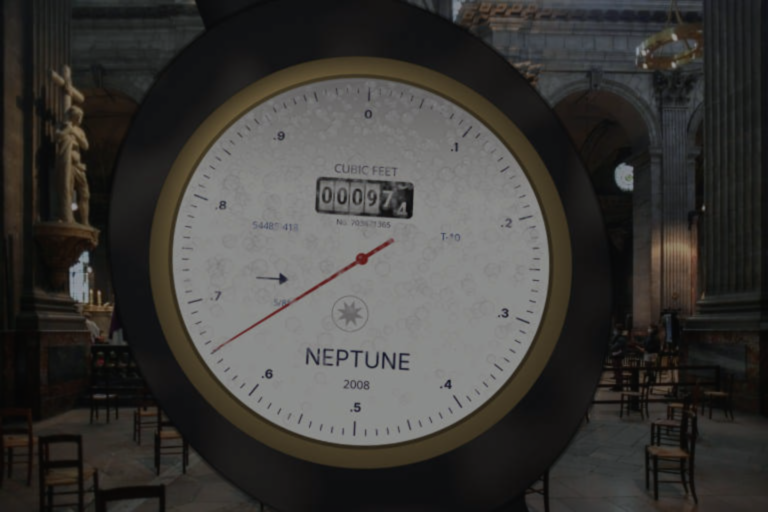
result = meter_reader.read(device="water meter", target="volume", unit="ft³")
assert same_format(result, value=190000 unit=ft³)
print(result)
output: value=973.65 unit=ft³
